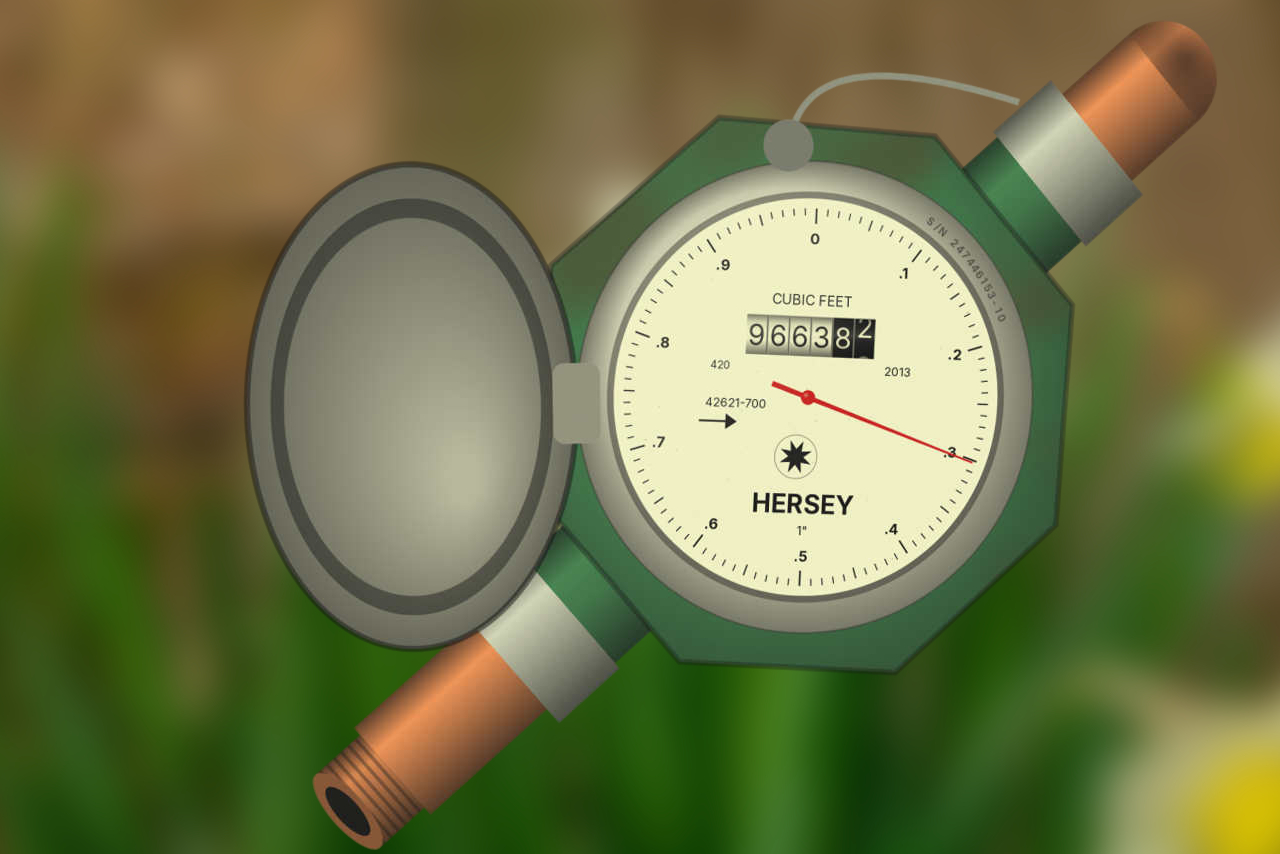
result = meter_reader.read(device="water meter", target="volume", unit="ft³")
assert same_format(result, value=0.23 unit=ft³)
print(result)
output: value=966382.30 unit=ft³
